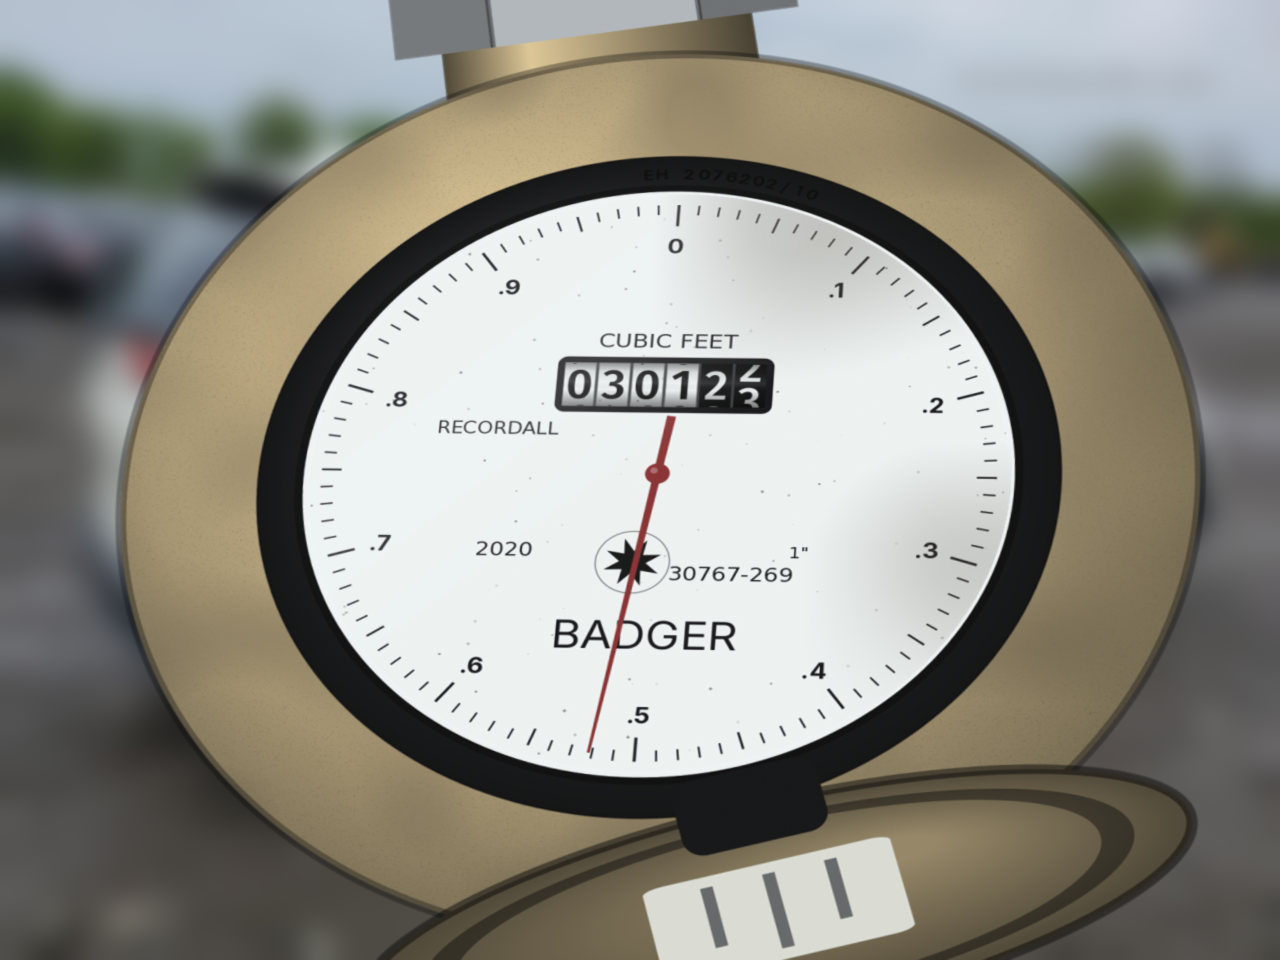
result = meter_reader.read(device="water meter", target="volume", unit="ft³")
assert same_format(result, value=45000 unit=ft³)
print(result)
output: value=30122.52 unit=ft³
